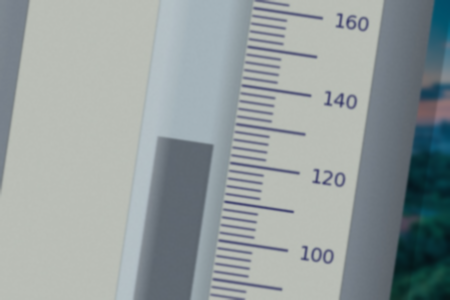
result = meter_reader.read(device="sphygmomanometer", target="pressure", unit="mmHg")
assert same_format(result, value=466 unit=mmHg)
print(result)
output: value=124 unit=mmHg
